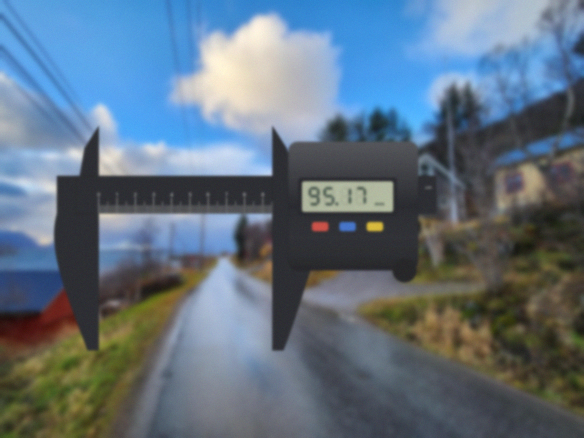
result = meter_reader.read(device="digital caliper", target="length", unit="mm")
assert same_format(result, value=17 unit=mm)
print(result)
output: value=95.17 unit=mm
